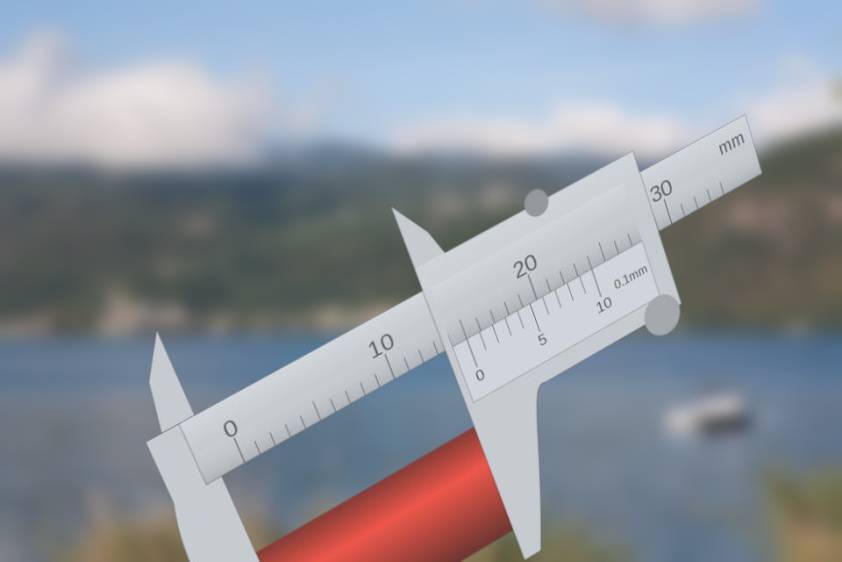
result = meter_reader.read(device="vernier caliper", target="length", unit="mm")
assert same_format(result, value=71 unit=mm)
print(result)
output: value=15.0 unit=mm
